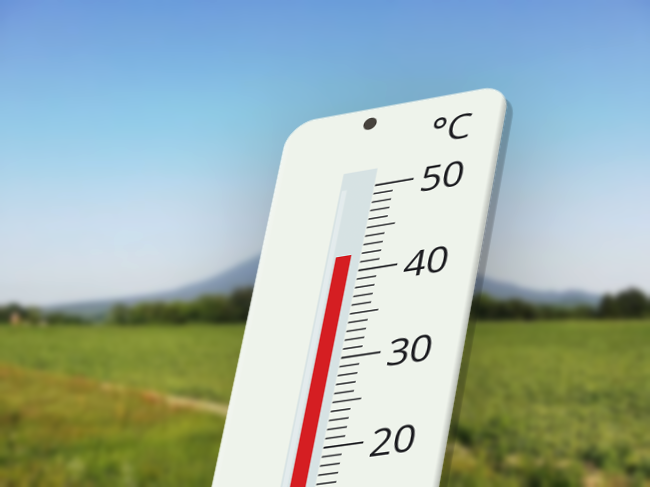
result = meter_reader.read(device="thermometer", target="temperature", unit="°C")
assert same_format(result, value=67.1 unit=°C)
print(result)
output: value=42 unit=°C
